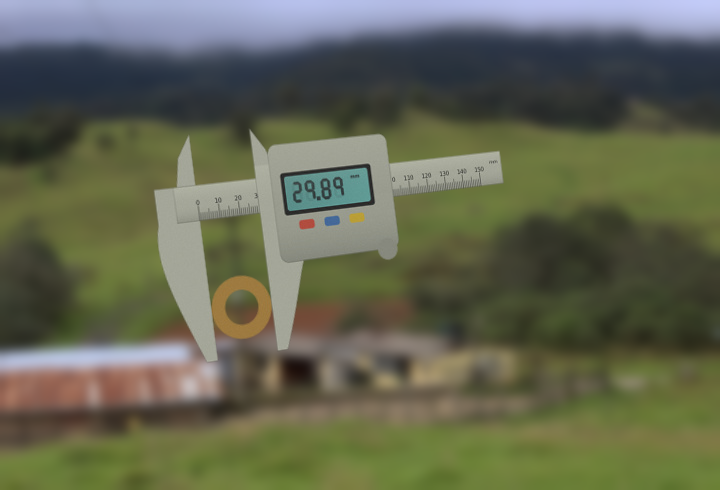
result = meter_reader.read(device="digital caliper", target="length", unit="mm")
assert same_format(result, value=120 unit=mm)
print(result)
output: value=29.89 unit=mm
